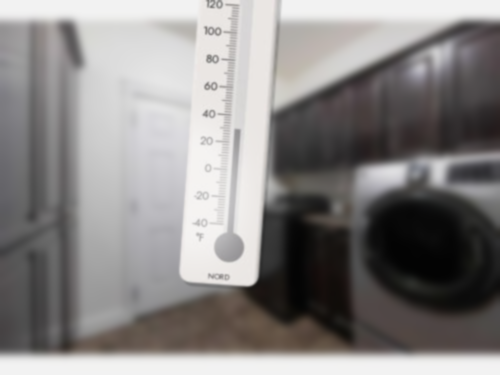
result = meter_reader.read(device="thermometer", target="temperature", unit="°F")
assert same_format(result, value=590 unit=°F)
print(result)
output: value=30 unit=°F
